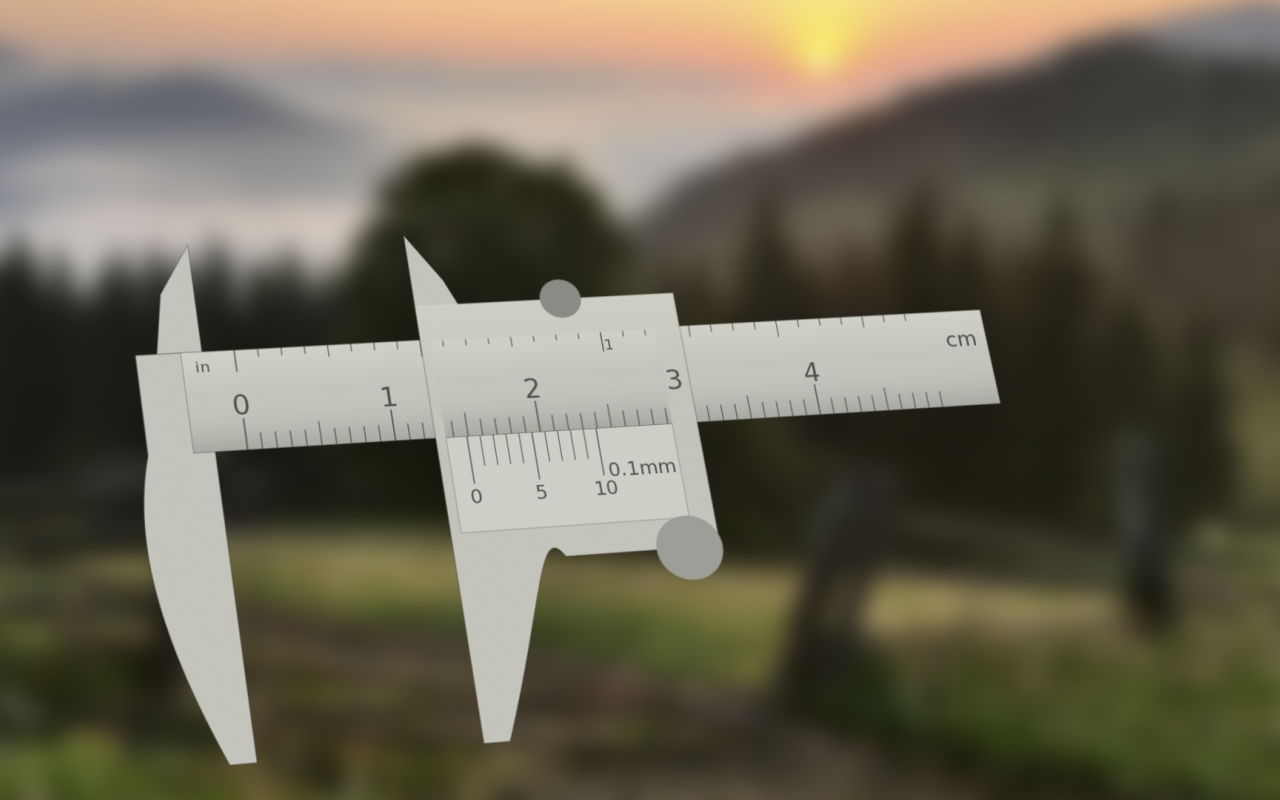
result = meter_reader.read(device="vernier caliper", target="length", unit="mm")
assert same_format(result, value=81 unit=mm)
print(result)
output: value=14.9 unit=mm
